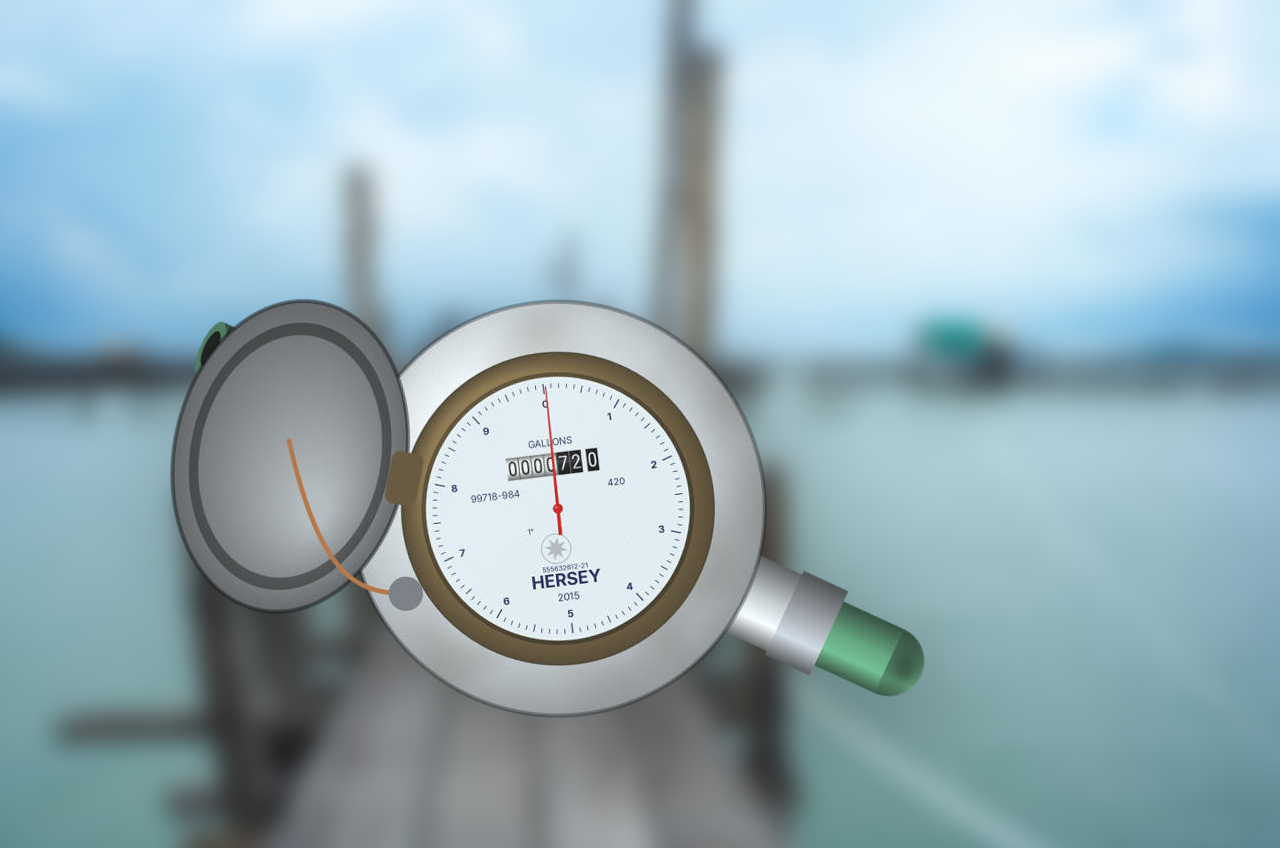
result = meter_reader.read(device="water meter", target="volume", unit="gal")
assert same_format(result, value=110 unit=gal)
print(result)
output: value=720.0 unit=gal
